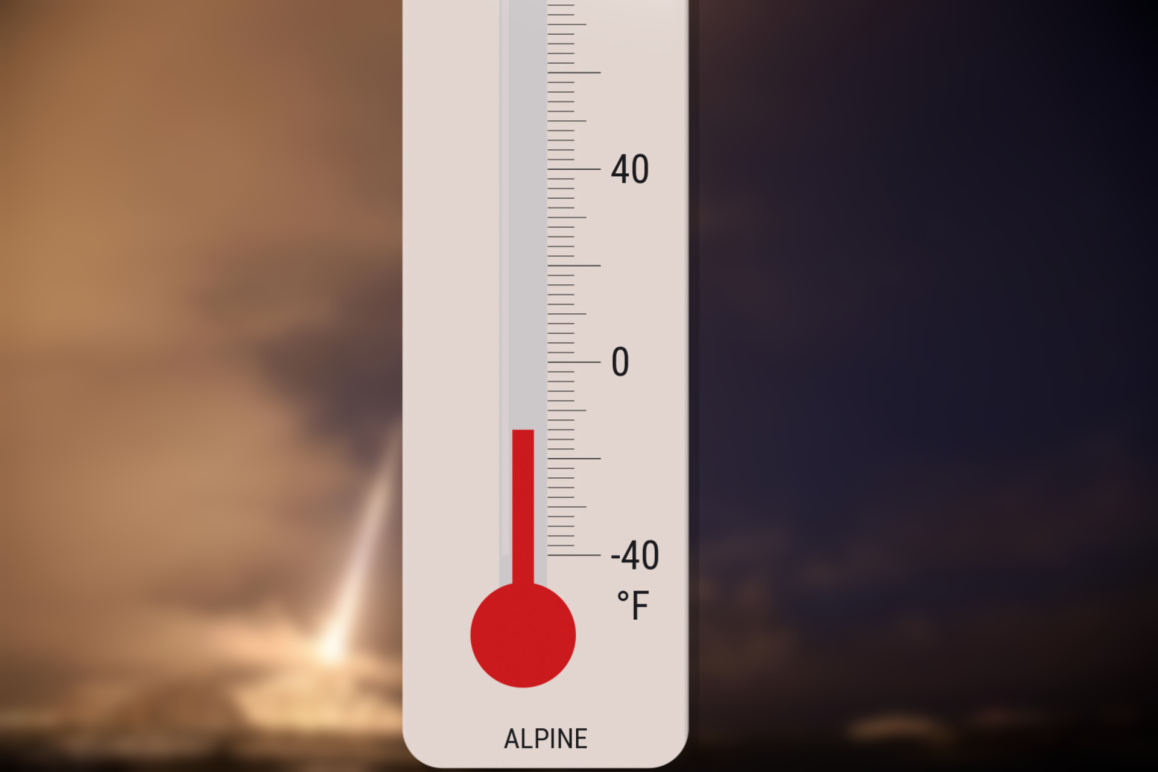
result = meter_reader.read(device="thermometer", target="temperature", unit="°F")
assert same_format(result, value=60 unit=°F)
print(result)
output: value=-14 unit=°F
